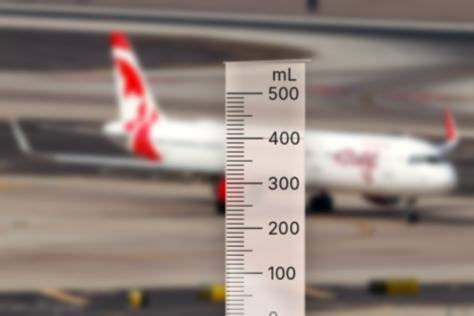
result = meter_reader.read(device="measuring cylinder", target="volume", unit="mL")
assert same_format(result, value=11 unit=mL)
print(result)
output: value=400 unit=mL
